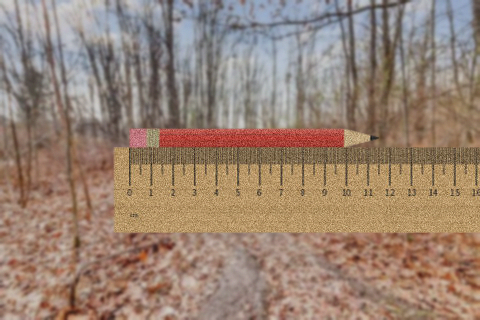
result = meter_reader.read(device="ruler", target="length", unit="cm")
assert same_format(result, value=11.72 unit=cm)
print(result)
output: value=11.5 unit=cm
